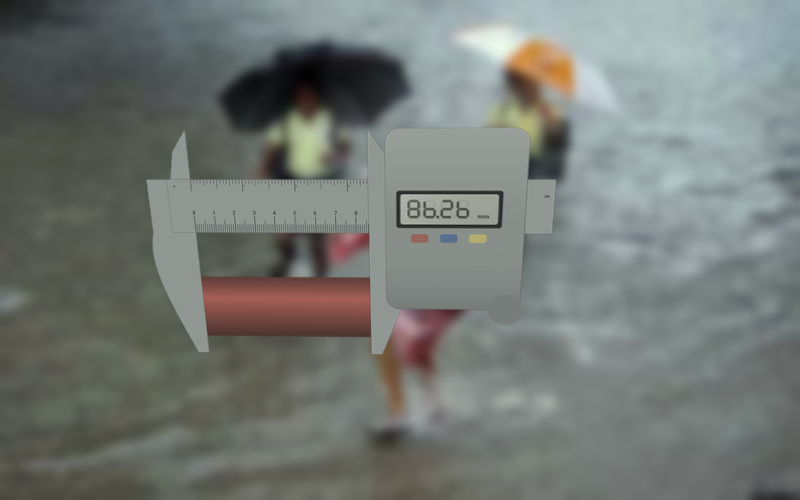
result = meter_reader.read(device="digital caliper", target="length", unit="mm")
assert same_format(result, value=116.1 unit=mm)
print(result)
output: value=86.26 unit=mm
